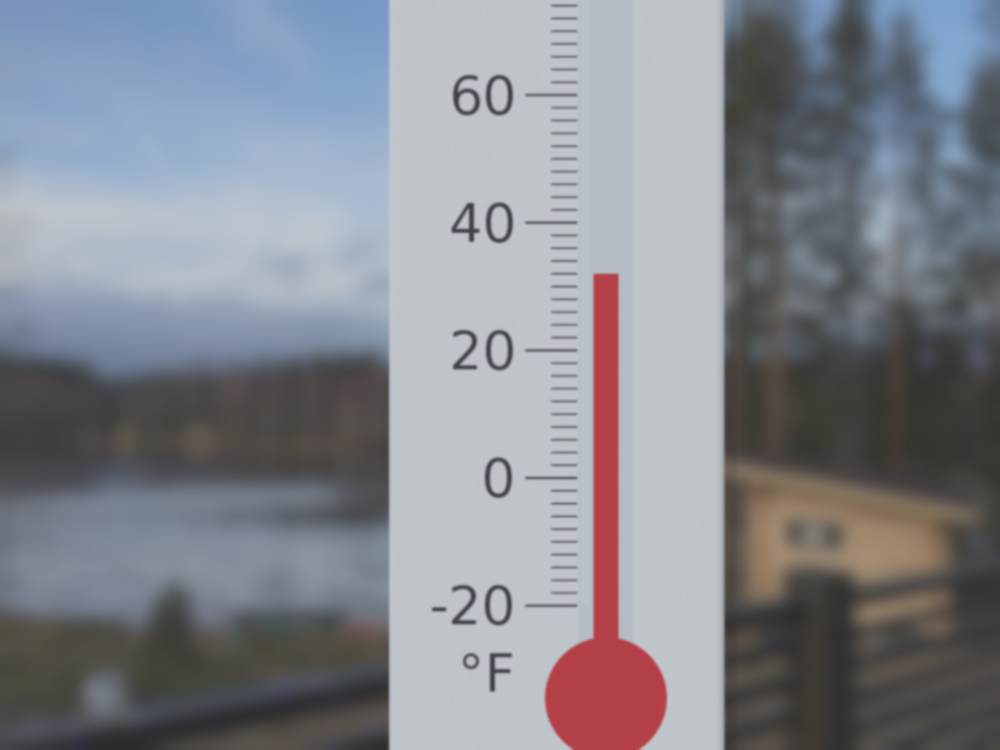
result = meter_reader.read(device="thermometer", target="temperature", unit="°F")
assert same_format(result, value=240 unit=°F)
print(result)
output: value=32 unit=°F
